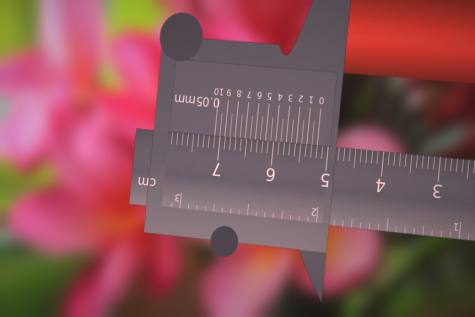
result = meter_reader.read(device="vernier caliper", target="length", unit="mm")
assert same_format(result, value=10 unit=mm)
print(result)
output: value=52.0 unit=mm
